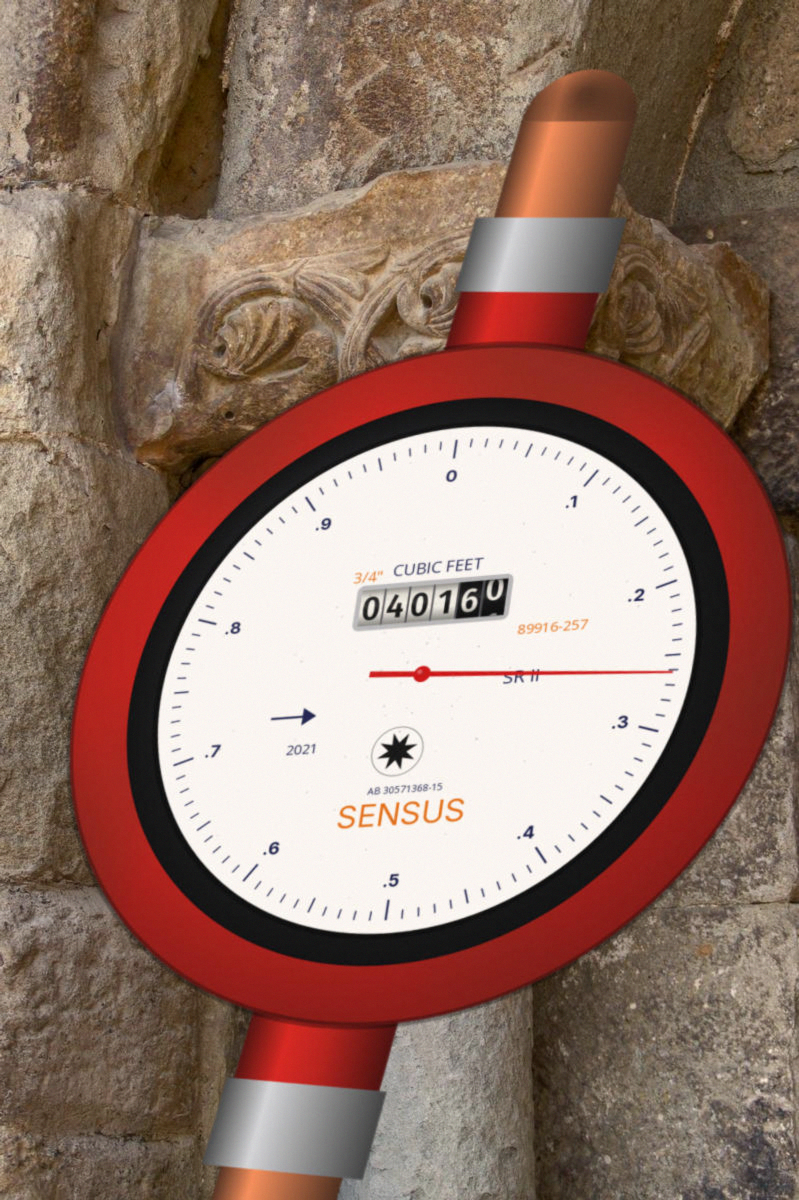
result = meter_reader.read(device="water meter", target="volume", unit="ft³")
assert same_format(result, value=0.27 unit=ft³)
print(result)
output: value=40160.26 unit=ft³
